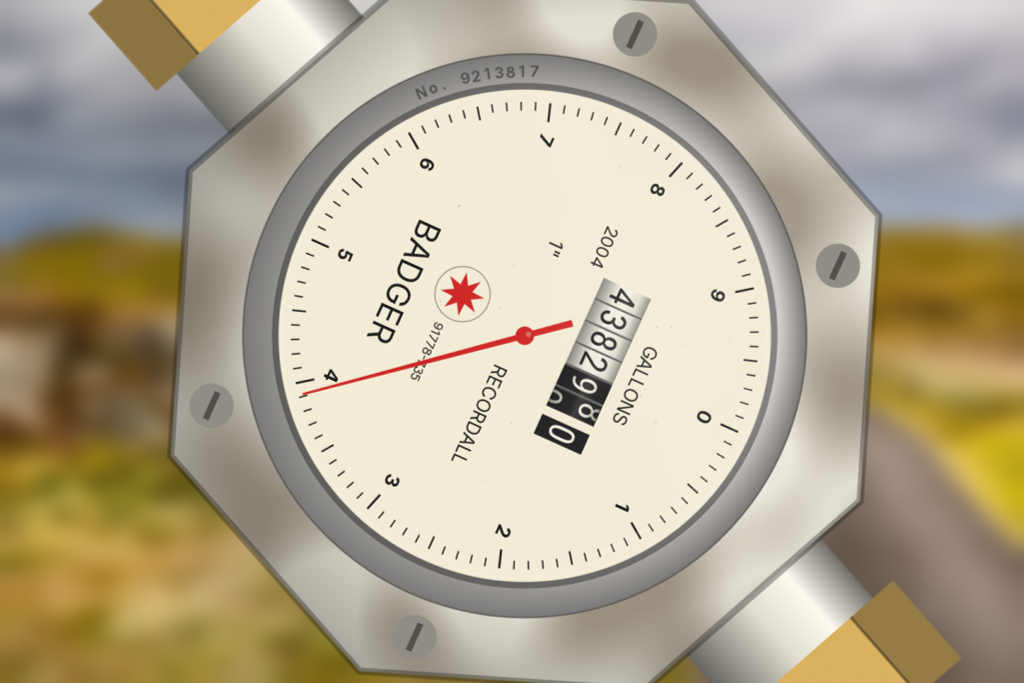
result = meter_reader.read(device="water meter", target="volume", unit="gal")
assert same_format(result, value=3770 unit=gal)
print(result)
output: value=4382983.9 unit=gal
